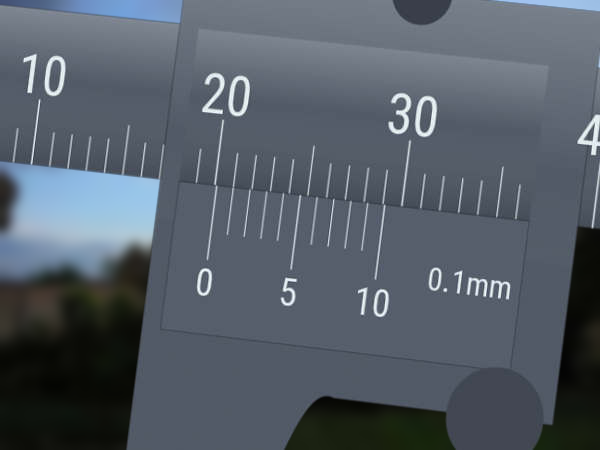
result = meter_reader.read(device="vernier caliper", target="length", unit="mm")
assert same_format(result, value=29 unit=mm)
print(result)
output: value=20.1 unit=mm
